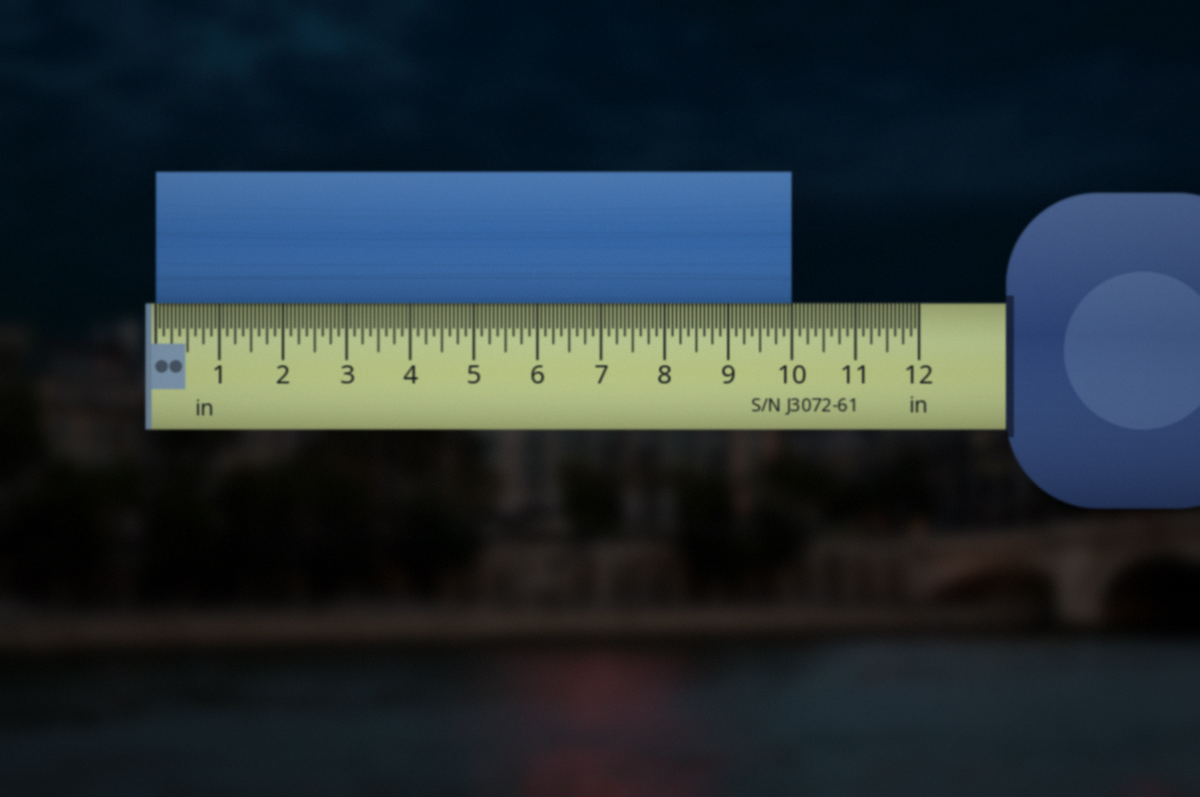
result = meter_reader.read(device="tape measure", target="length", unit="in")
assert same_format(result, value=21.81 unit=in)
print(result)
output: value=10 unit=in
